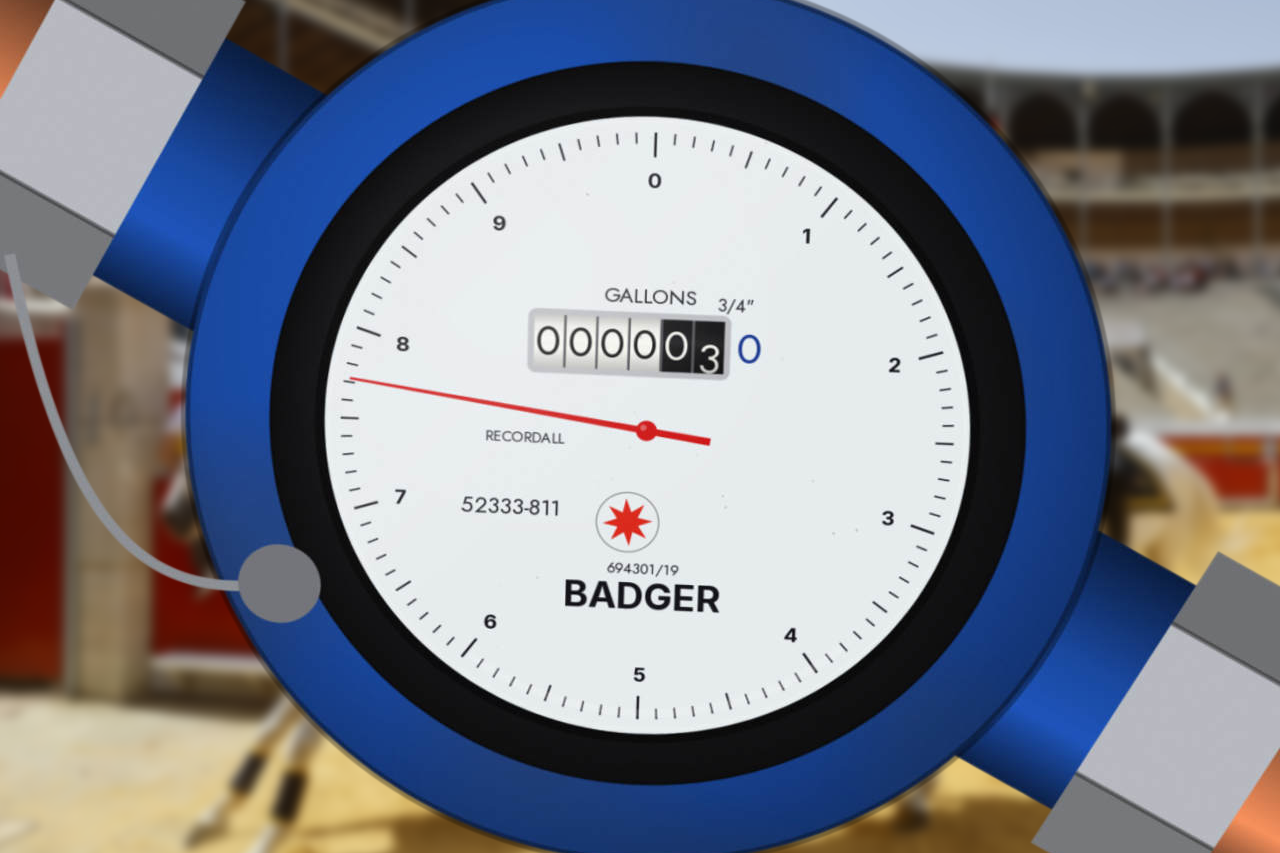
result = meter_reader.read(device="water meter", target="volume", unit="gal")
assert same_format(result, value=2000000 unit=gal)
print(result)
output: value=27.7 unit=gal
